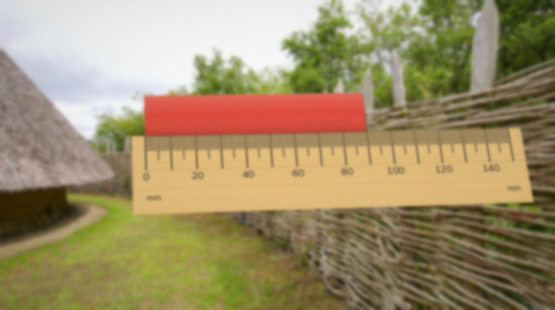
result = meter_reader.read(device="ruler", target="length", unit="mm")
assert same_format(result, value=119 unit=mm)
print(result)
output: value=90 unit=mm
